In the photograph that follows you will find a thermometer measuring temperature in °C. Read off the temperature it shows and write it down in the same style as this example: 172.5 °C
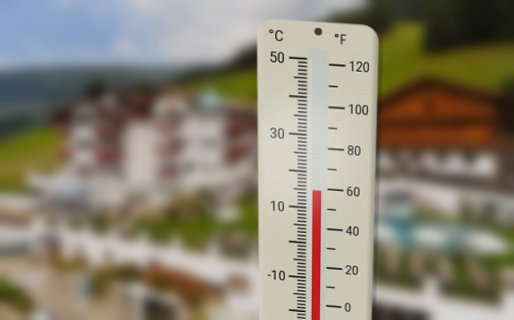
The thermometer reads 15 °C
